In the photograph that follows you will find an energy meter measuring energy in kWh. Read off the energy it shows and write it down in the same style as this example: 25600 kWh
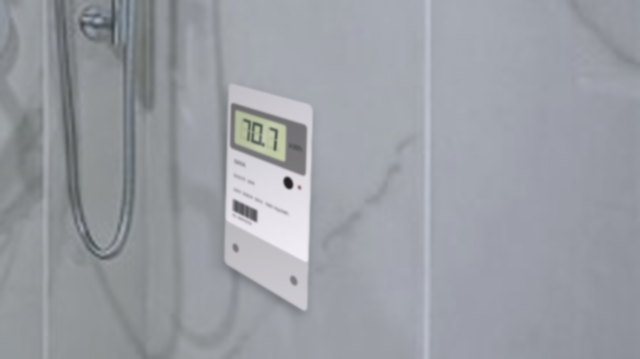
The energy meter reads 70.7 kWh
